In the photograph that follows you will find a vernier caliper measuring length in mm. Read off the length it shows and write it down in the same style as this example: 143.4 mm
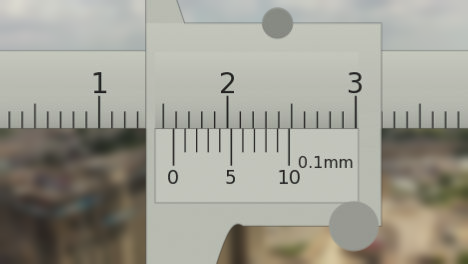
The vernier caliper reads 15.8 mm
